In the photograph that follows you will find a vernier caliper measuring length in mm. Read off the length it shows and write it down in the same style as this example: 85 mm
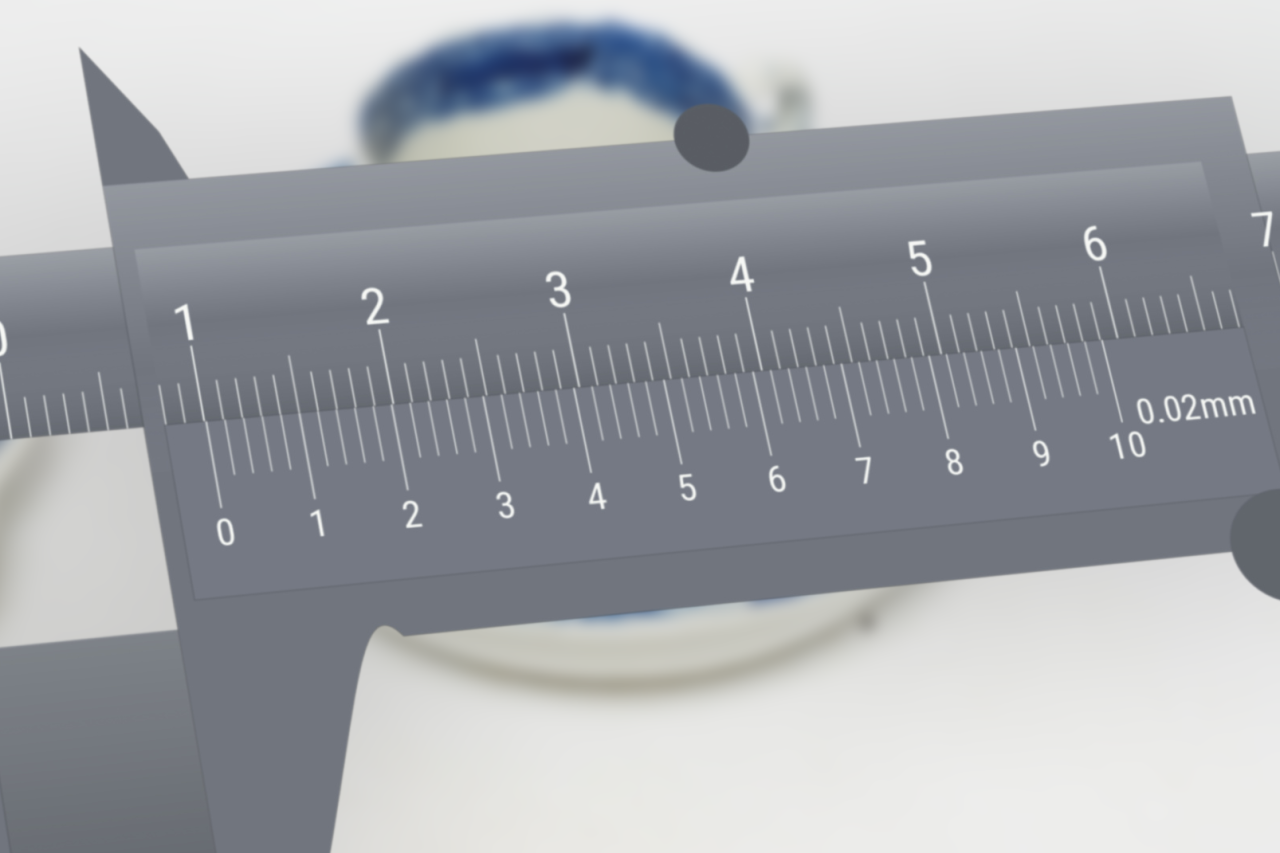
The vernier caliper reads 10.1 mm
